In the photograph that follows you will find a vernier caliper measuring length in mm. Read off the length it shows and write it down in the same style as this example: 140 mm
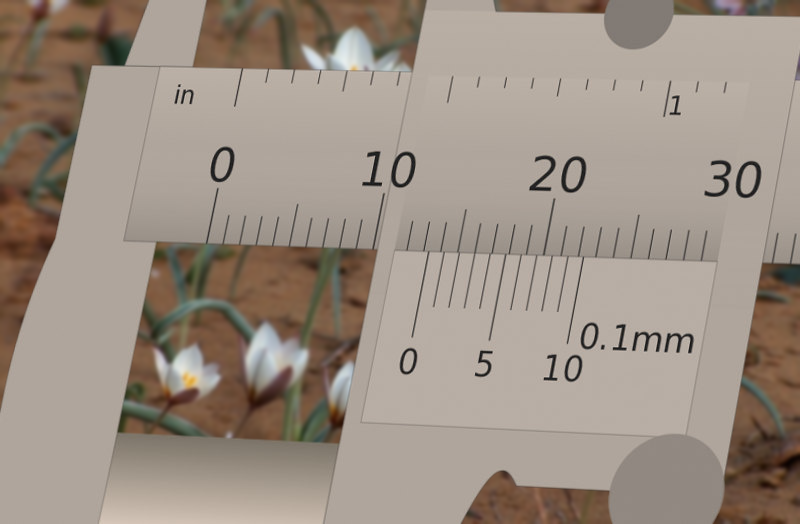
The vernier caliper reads 13.3 mm
